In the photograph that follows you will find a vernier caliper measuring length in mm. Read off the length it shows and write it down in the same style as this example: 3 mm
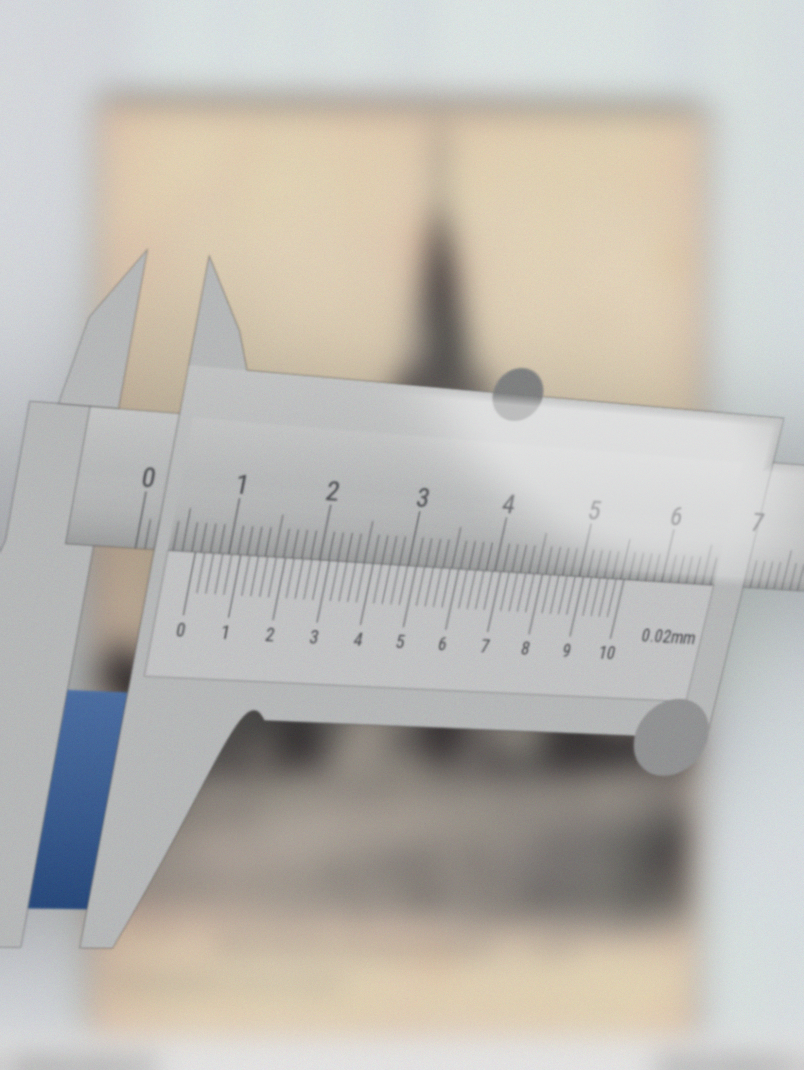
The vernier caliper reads 6.4 mm
